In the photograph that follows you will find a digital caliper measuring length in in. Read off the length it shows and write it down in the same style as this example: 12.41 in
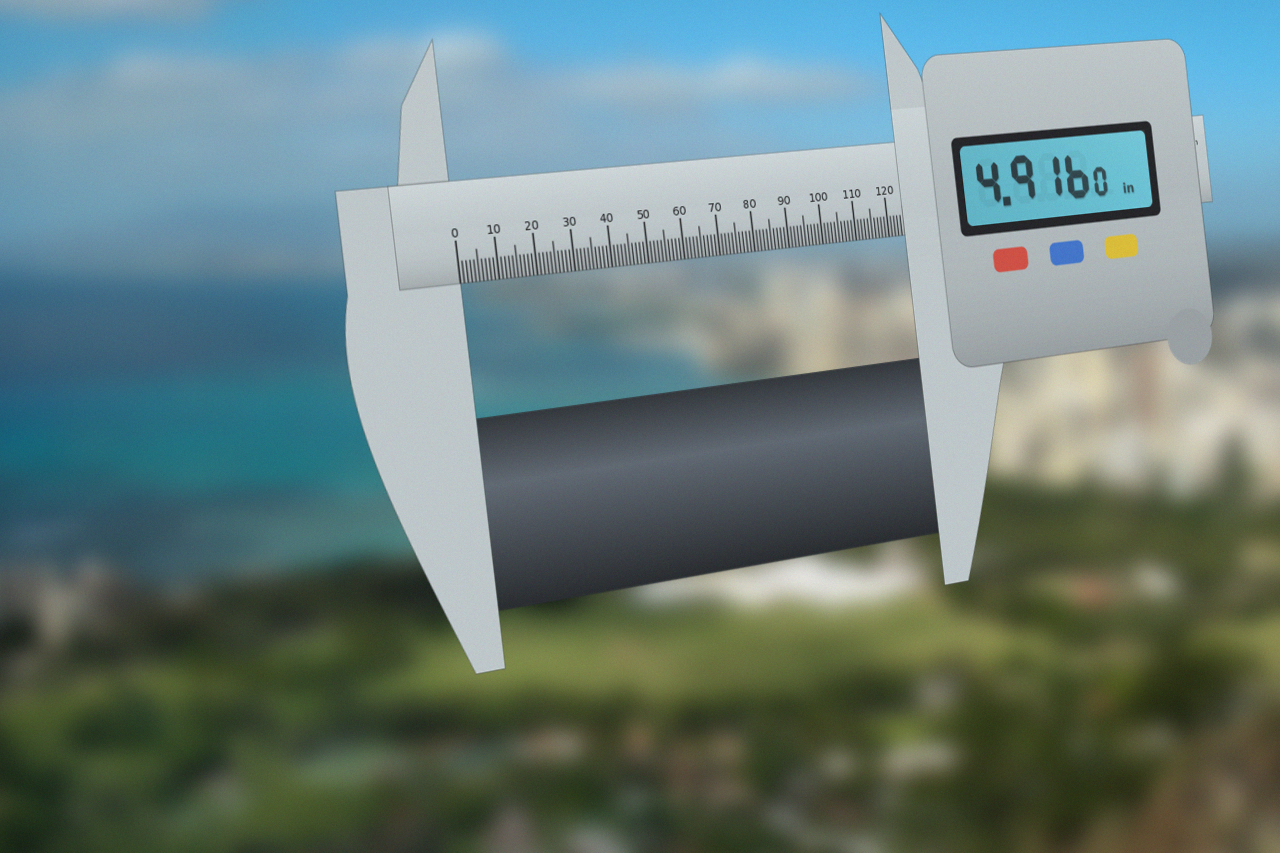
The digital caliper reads 4.9160 in
